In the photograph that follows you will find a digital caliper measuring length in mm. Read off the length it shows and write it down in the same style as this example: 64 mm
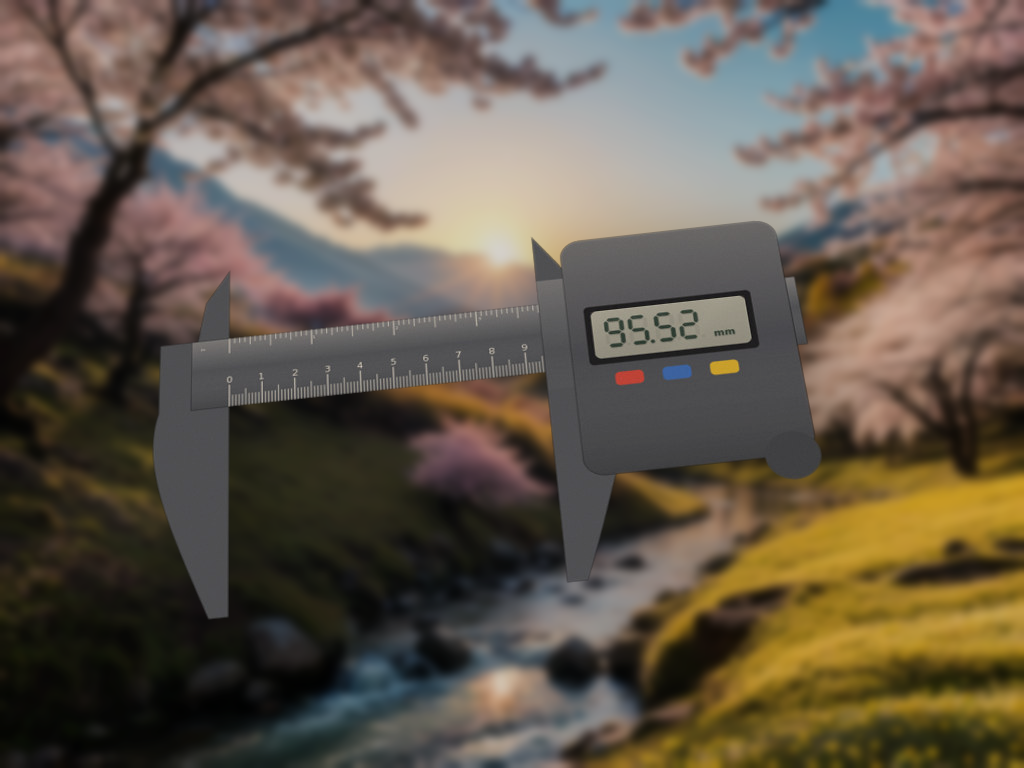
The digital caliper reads 95.52 mm
